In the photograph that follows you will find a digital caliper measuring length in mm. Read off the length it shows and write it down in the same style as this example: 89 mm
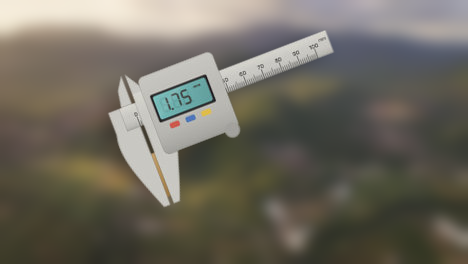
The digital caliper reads 1.75 mm
